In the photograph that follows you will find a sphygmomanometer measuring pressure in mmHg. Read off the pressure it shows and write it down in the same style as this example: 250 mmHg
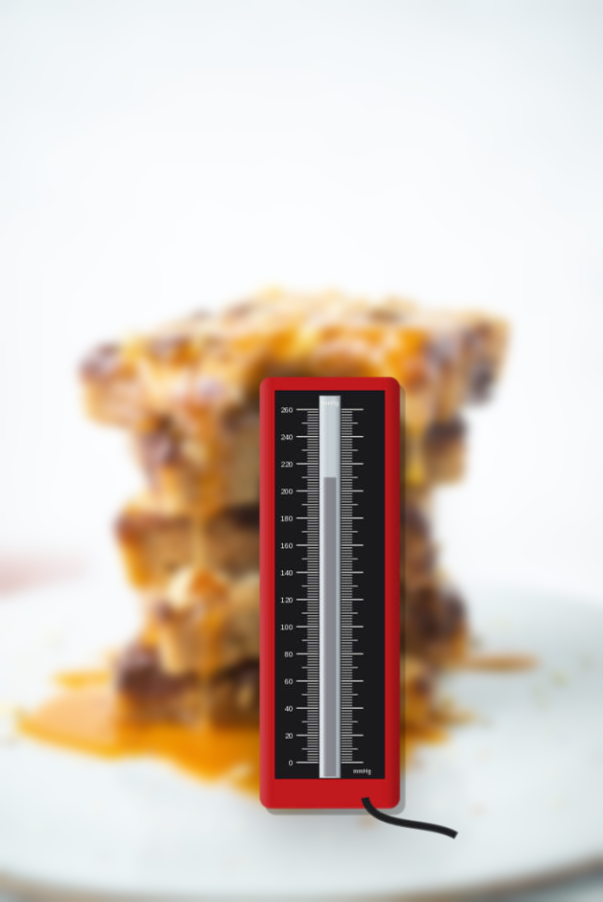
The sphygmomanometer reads 210 mmHg
